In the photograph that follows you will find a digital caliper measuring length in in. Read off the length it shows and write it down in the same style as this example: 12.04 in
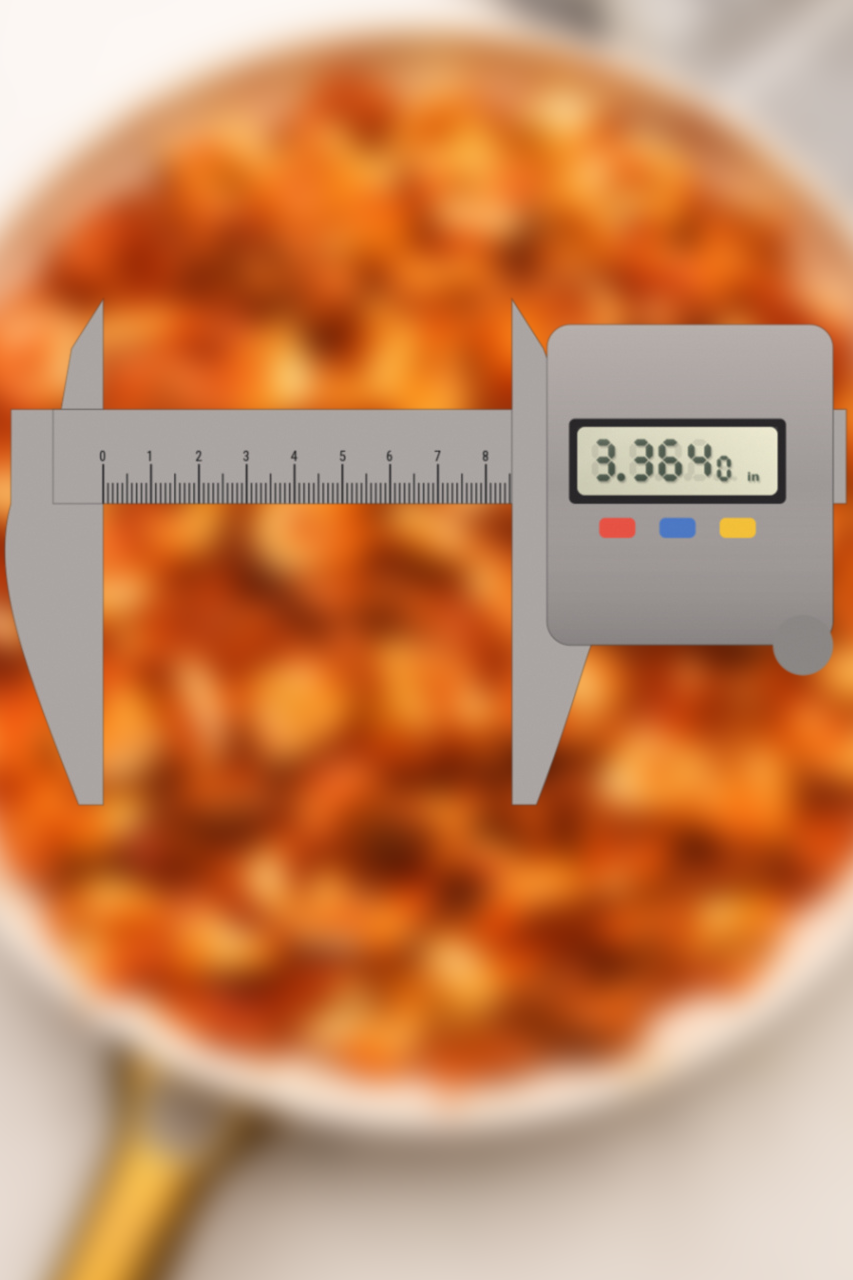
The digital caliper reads 3.3640 in
